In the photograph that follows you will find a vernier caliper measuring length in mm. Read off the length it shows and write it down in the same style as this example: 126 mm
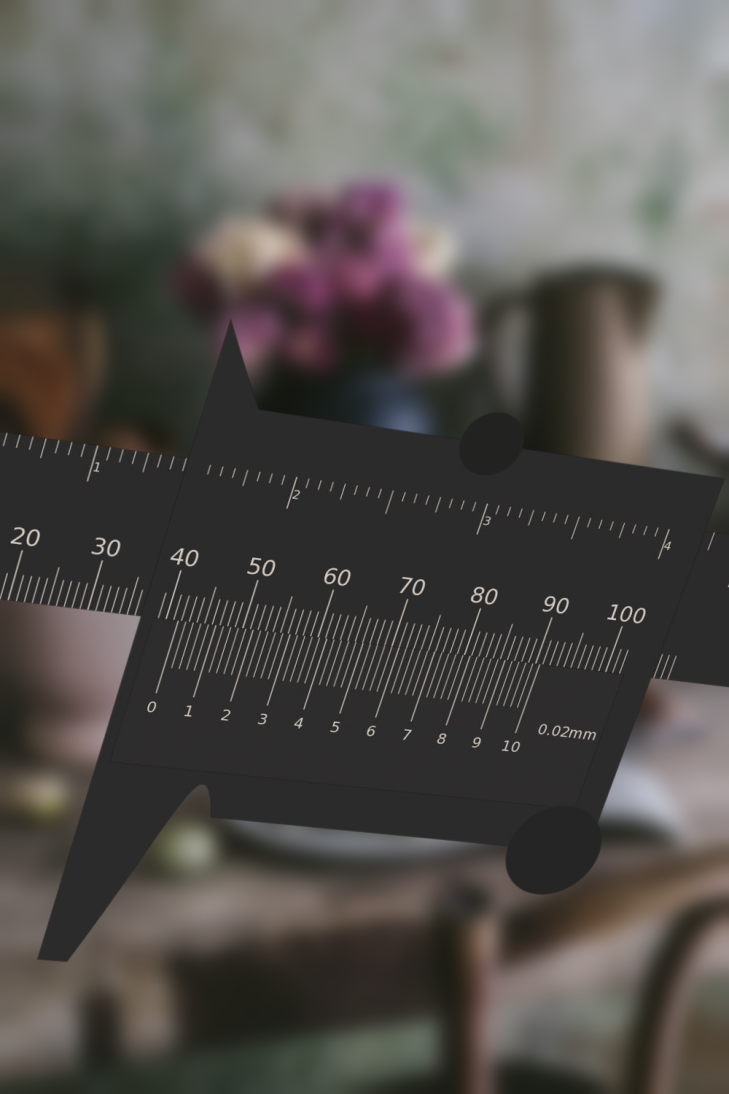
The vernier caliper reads 41.6 mm
